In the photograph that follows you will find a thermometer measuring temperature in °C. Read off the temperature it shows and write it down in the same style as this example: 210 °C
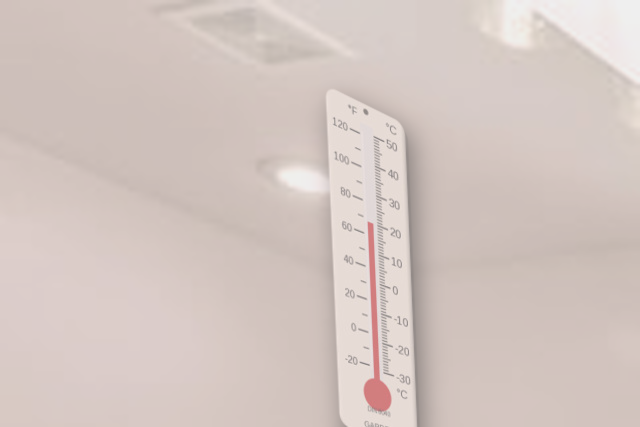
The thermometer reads 20 °C
